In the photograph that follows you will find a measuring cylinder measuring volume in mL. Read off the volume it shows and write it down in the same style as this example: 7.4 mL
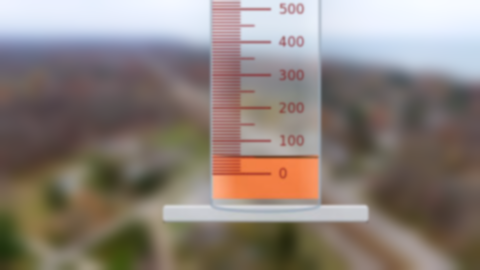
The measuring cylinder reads 50 mL
